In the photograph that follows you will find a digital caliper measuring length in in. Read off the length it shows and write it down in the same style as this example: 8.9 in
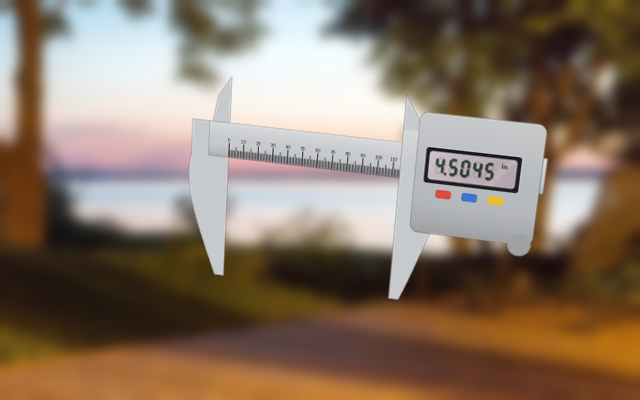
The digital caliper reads 4.5045 in
